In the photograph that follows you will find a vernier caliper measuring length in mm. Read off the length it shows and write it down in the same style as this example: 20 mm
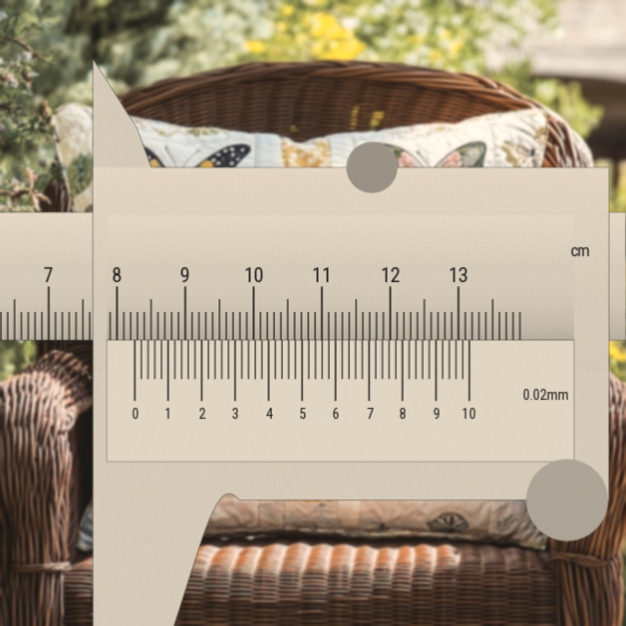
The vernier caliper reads 82.6 mm
